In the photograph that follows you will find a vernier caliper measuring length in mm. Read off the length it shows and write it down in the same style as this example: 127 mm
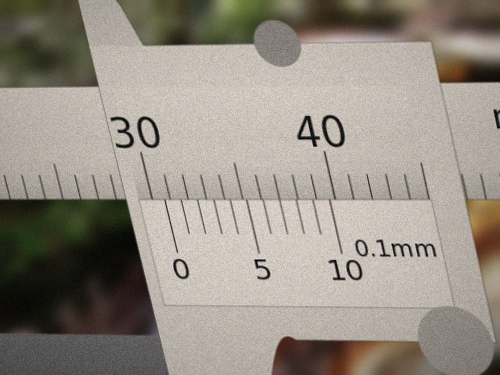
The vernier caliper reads 30.7 mm
